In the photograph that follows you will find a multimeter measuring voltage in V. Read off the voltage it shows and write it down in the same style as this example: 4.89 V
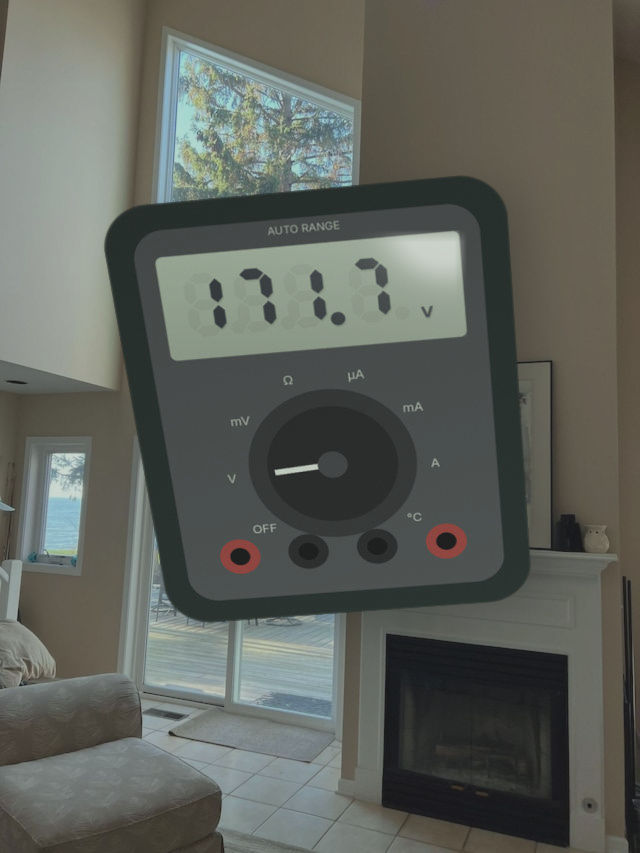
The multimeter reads 171.7 V
